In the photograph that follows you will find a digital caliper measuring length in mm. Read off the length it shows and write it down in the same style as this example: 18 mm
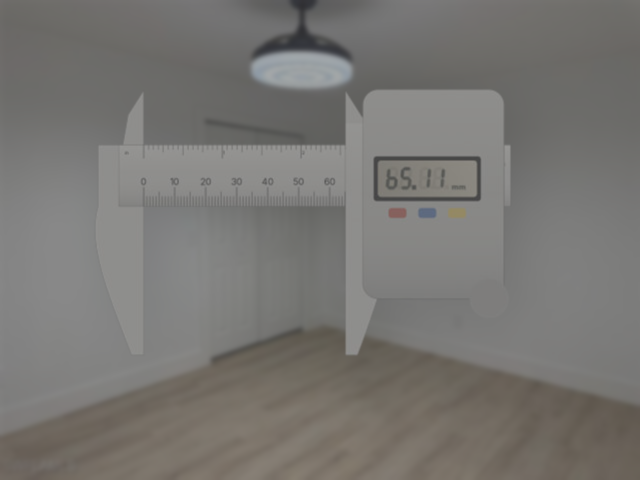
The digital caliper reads 65.11 mm
